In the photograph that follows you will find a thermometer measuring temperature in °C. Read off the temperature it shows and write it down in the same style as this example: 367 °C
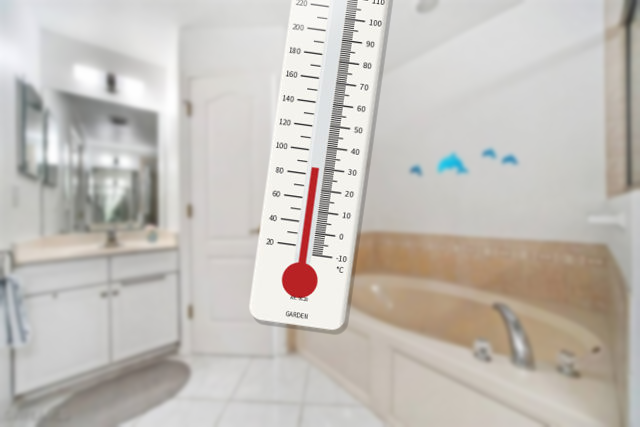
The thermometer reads 30 °C
